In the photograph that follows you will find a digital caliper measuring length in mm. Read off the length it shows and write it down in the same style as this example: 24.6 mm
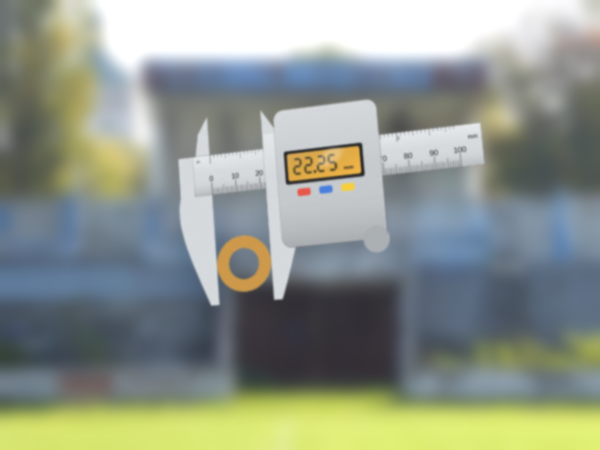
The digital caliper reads 22.25 mm
